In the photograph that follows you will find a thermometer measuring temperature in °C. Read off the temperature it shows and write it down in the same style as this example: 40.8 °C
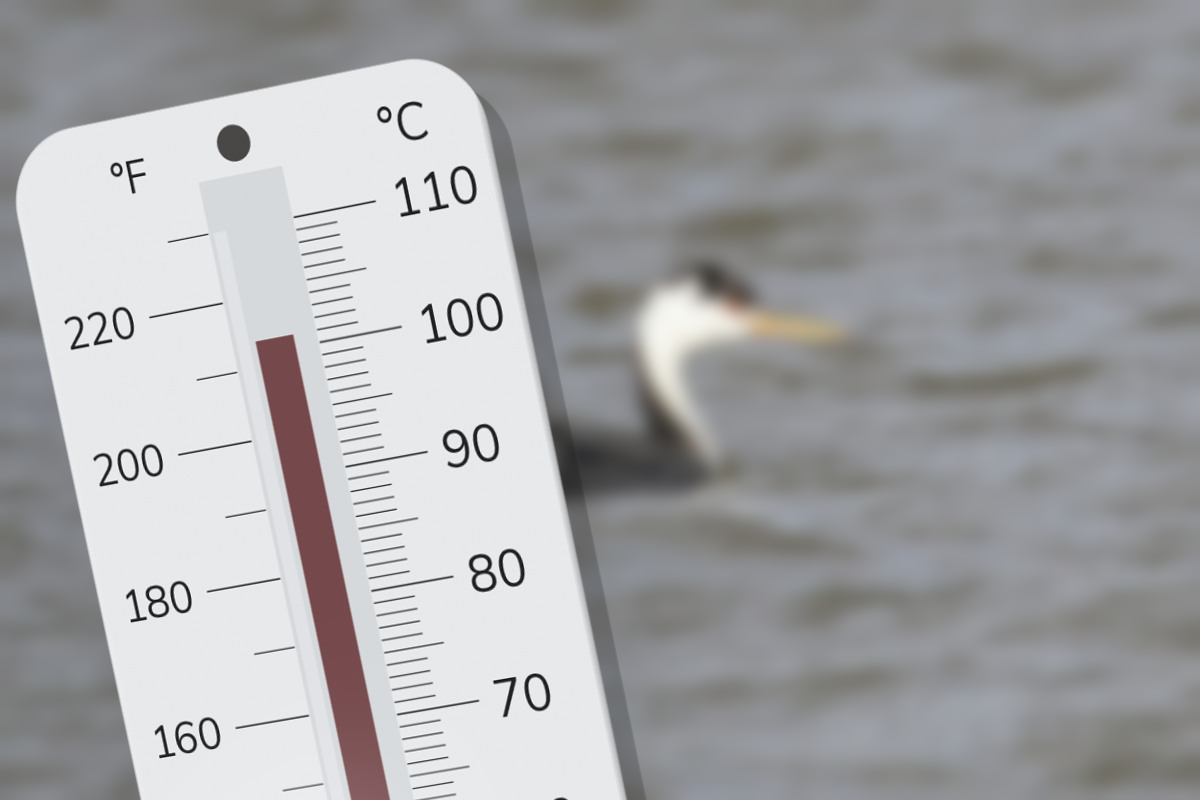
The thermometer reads 101 °C
